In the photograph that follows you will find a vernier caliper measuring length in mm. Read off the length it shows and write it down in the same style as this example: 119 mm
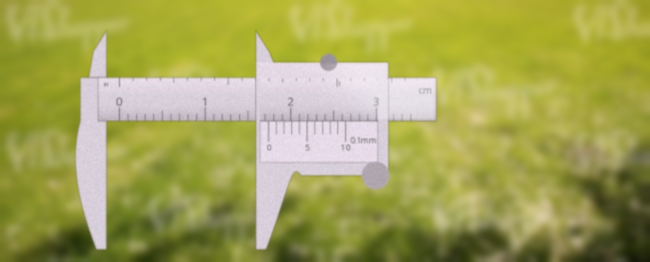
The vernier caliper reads 17.4 mm
